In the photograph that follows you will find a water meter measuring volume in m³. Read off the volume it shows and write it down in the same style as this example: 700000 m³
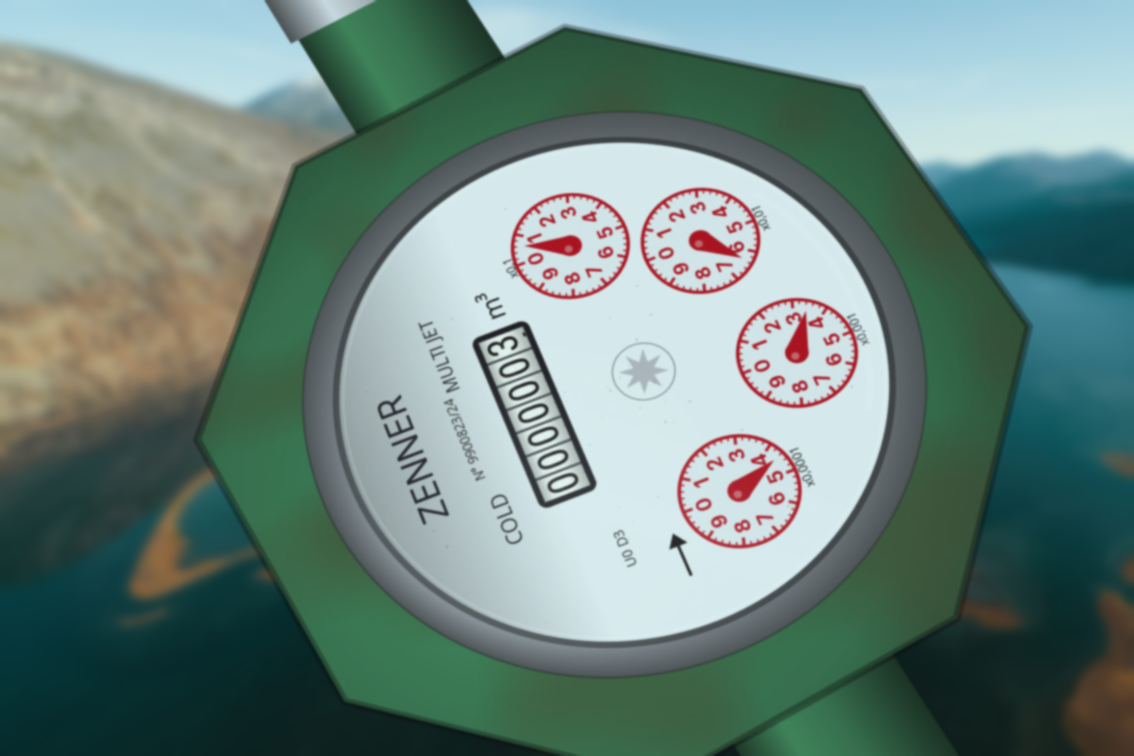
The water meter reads 3.0634 m³
